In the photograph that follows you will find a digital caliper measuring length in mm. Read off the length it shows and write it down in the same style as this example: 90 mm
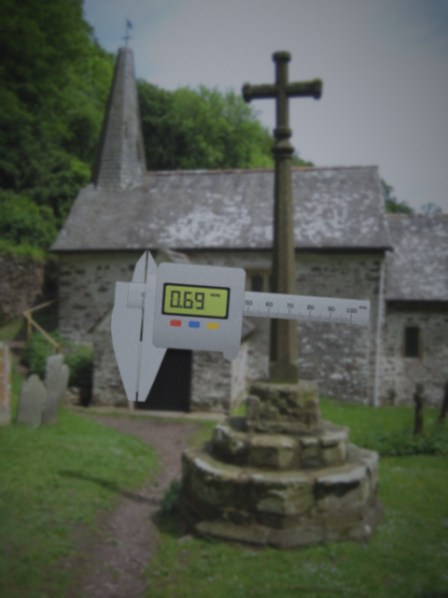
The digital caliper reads 0.69 mm
